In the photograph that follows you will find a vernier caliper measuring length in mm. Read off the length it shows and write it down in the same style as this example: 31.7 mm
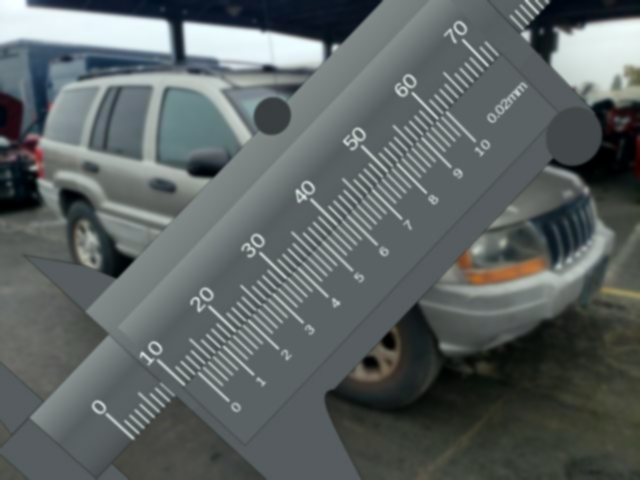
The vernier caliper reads 12.5 mm
